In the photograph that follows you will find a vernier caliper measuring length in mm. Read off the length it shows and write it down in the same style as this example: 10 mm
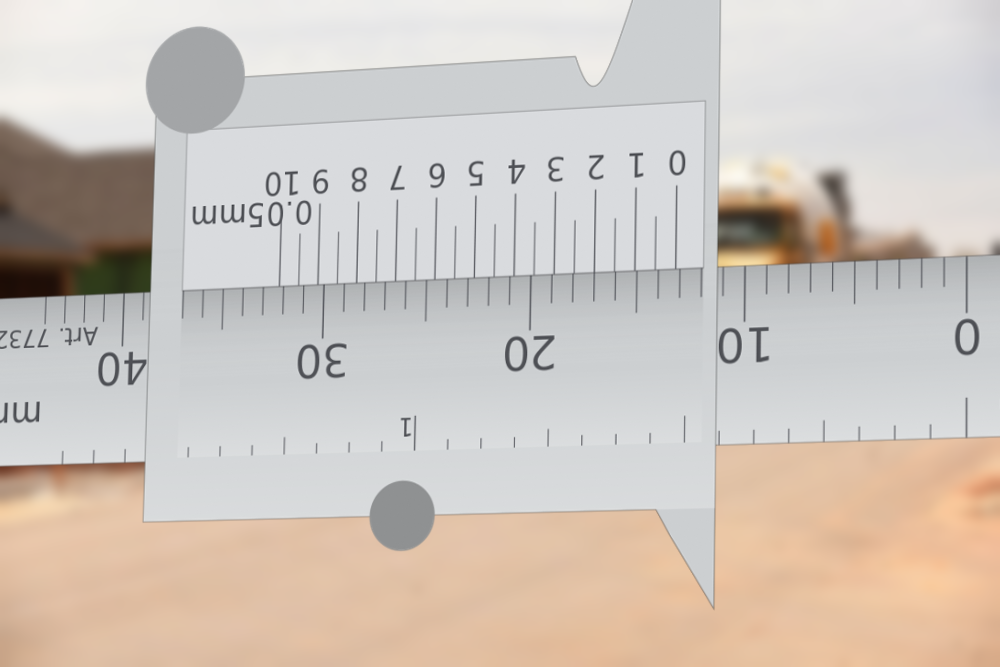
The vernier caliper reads 13.2 mm
